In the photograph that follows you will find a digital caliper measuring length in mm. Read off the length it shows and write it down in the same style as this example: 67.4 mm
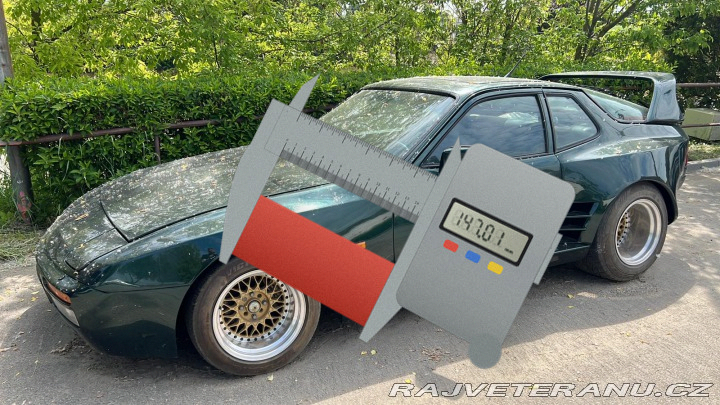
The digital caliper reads 147.01 mm
